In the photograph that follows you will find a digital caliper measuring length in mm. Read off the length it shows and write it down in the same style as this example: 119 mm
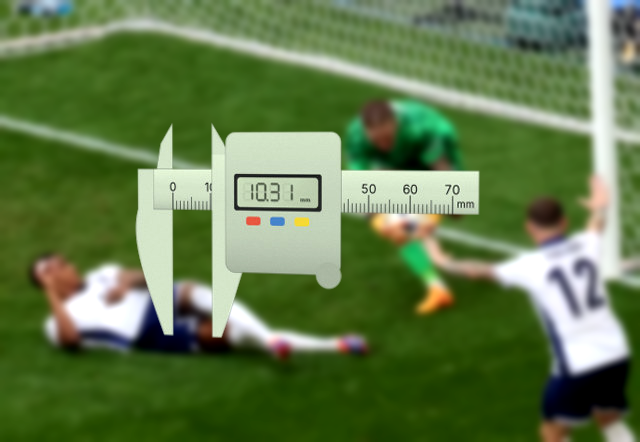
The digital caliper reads 10.31 mm
